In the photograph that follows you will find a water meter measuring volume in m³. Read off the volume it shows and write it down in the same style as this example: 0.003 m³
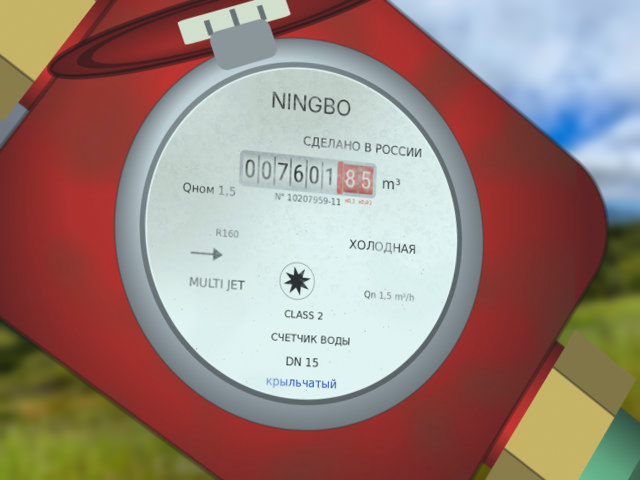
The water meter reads 7601.85 m³
